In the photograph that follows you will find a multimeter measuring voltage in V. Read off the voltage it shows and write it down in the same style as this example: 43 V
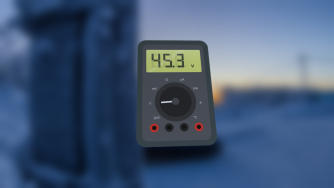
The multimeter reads 45.3 V
